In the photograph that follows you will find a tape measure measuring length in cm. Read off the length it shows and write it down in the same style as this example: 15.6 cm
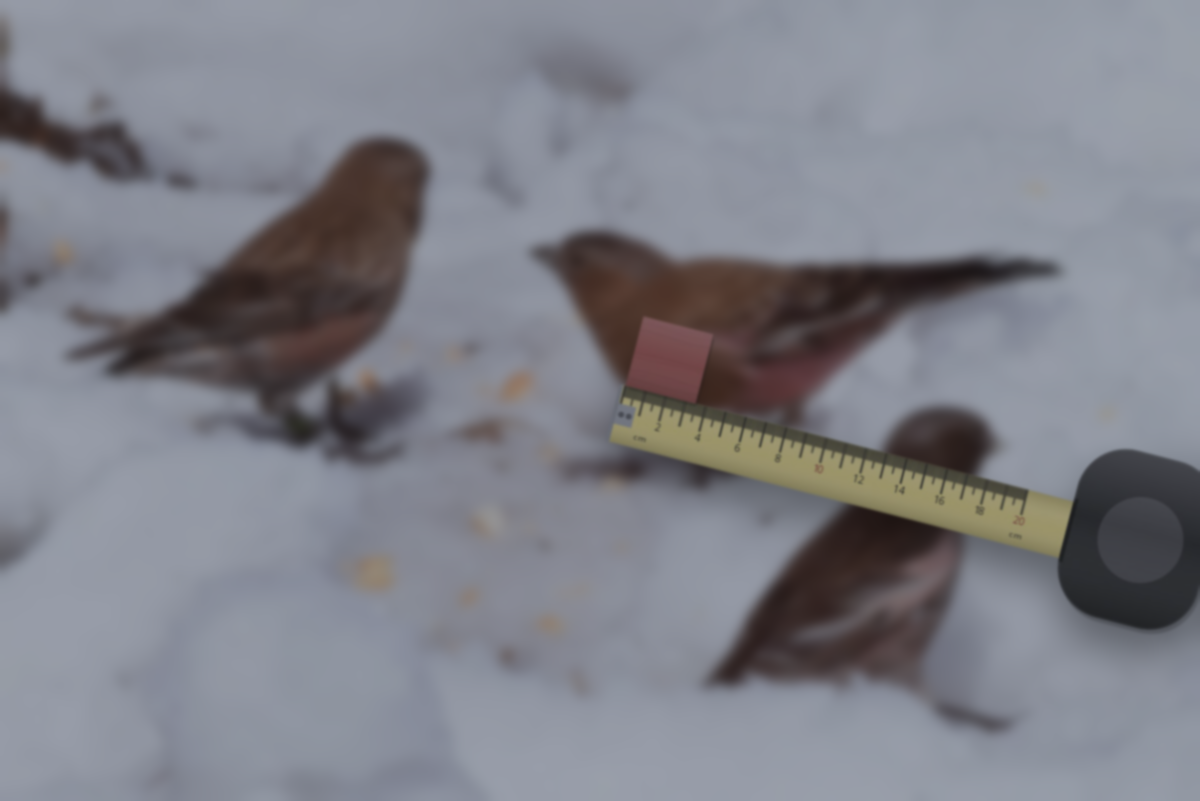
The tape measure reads 3.5 cm
